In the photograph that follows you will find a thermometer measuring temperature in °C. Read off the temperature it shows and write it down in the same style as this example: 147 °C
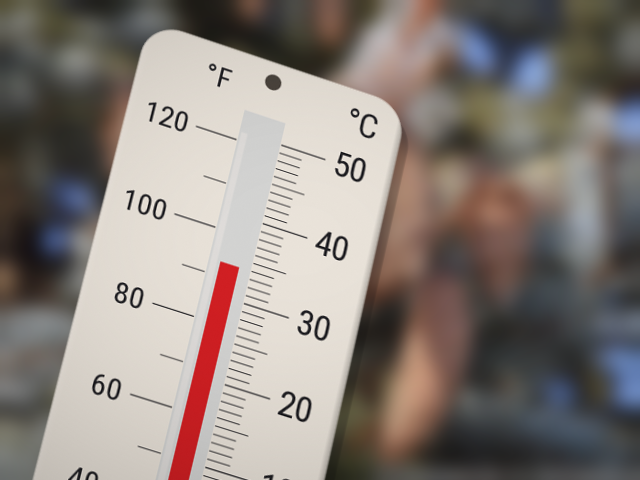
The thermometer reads 34 °C
